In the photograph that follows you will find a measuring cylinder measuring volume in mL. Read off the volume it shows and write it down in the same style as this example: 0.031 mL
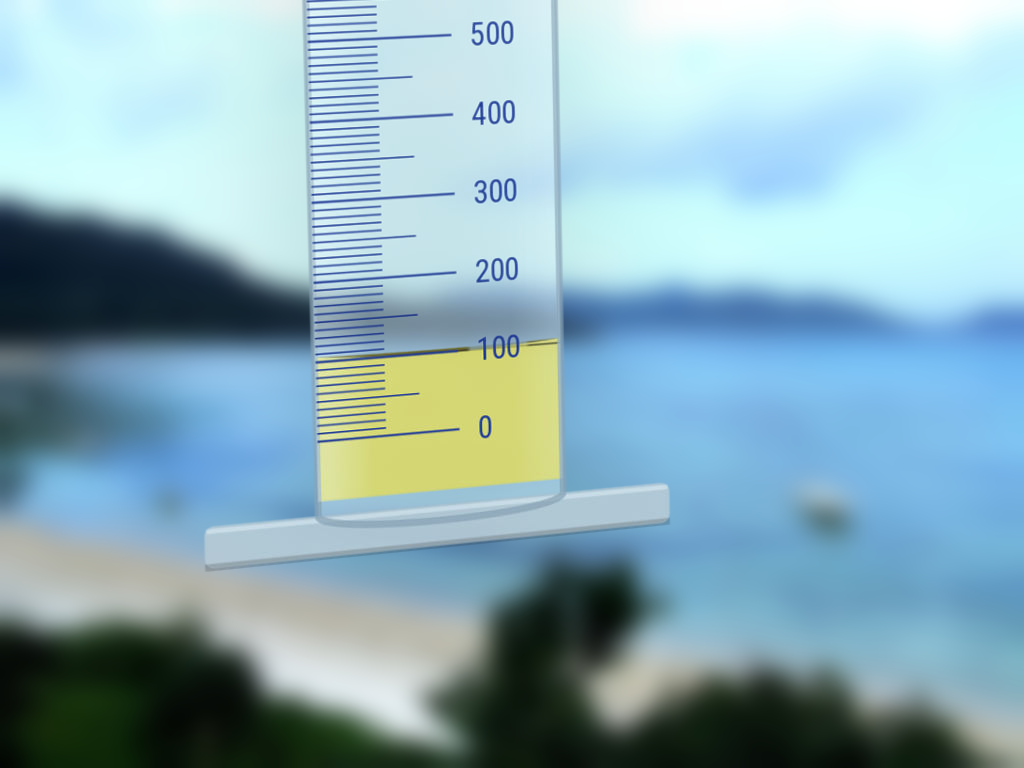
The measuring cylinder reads 100 mL
